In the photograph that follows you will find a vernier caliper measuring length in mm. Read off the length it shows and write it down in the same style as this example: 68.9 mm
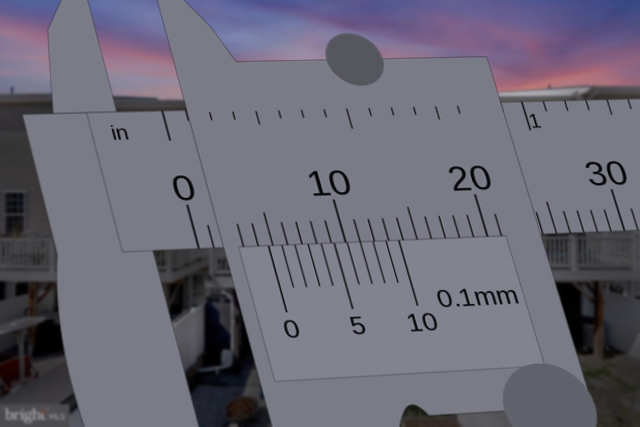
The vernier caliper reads 4.7 mm
